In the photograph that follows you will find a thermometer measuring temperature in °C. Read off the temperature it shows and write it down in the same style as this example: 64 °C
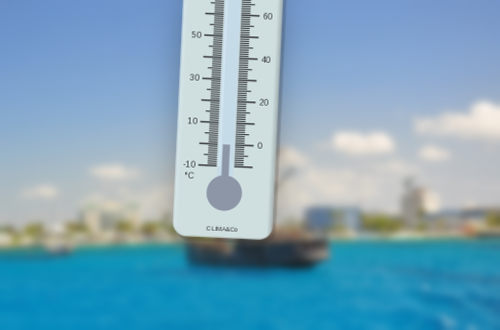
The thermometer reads 0 °C
